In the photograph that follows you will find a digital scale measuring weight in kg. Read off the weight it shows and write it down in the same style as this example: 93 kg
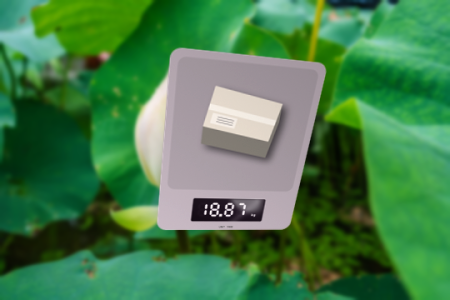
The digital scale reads 18.87 kg
